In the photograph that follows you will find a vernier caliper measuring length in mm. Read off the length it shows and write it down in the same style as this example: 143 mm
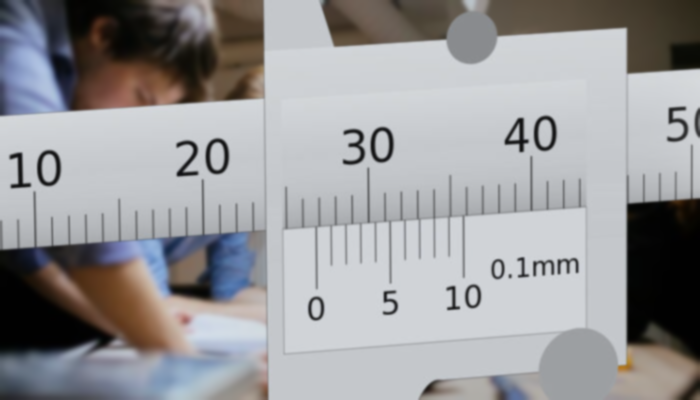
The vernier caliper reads 26.8 mm
